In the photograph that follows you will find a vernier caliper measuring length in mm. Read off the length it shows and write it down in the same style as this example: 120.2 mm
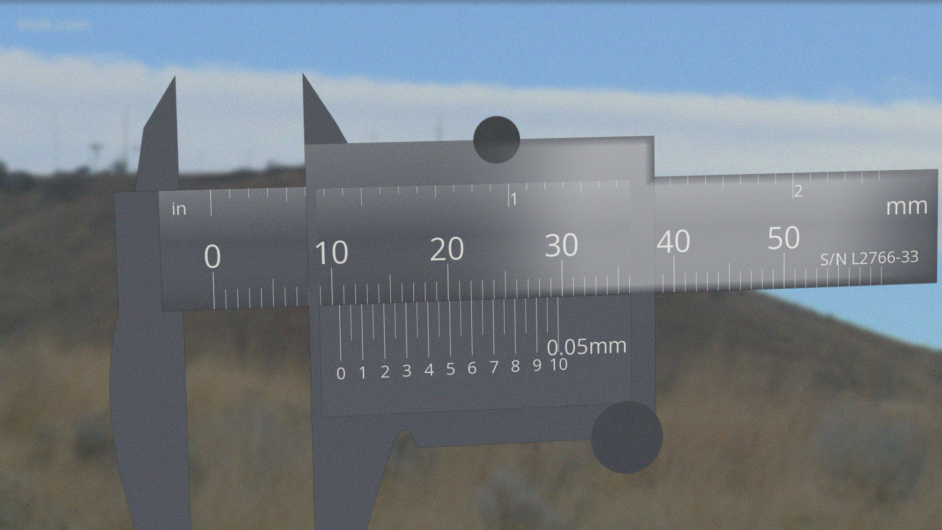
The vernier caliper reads 10.6 mm
